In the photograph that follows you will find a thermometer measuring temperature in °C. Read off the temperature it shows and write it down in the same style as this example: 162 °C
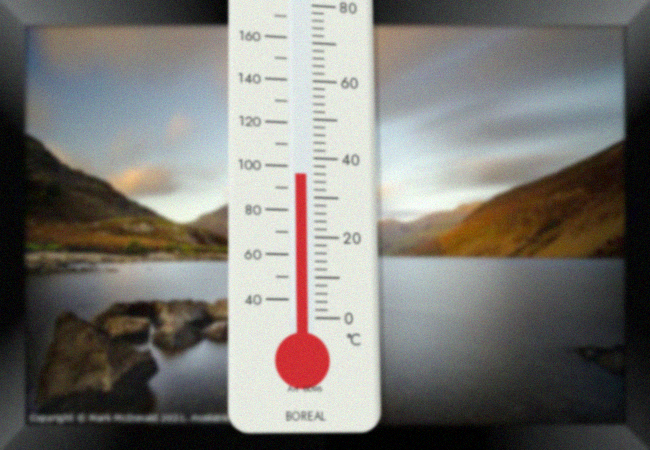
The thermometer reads 36 °C
